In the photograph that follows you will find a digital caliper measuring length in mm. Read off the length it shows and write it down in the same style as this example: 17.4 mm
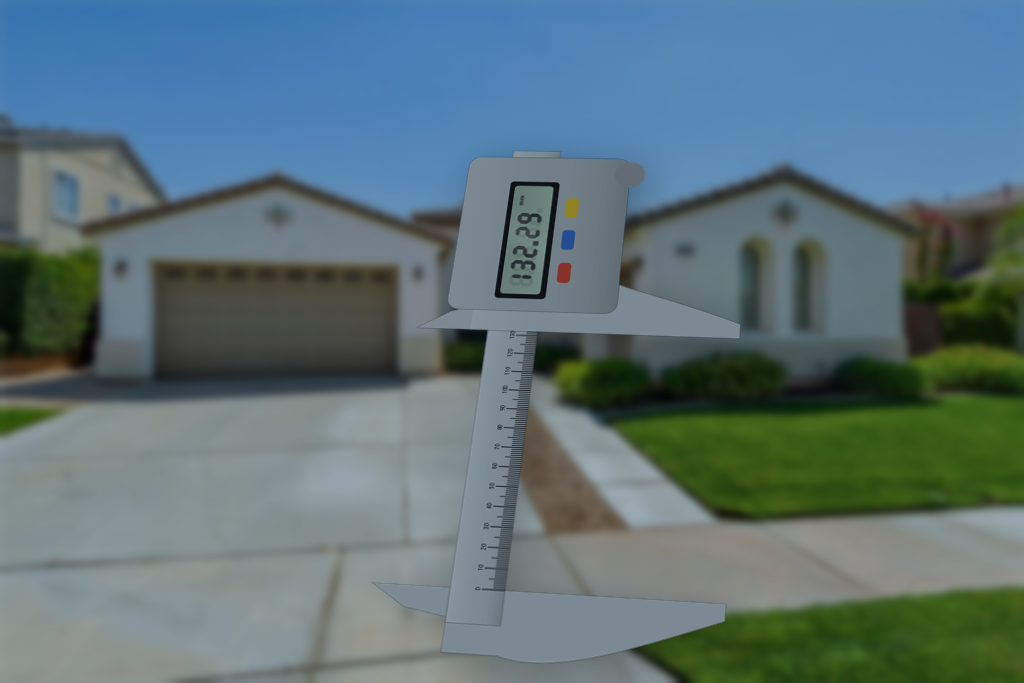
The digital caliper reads 132.29 mm
